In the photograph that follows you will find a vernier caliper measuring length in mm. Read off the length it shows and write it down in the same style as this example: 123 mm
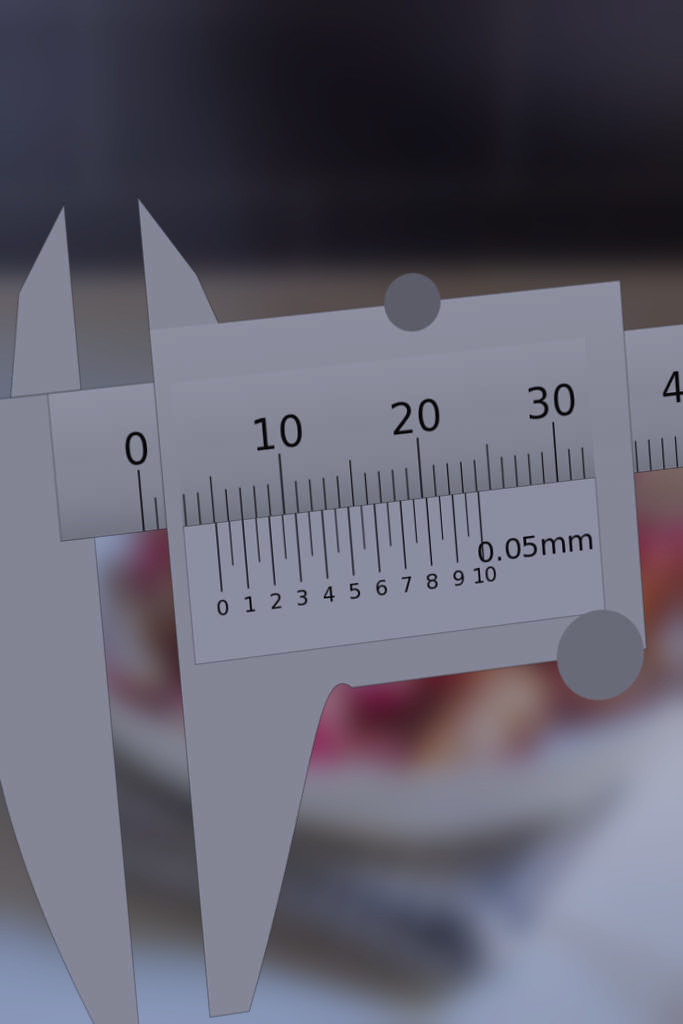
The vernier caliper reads 5.1 mm
